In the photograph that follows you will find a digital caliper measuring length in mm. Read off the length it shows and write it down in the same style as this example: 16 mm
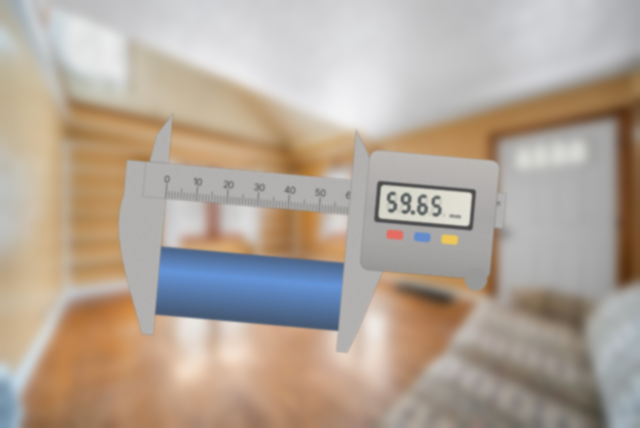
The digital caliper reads 59.65 mm
